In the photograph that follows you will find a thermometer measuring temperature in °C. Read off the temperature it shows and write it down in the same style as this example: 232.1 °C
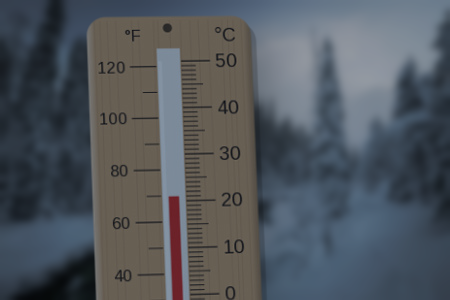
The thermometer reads 21 °C
